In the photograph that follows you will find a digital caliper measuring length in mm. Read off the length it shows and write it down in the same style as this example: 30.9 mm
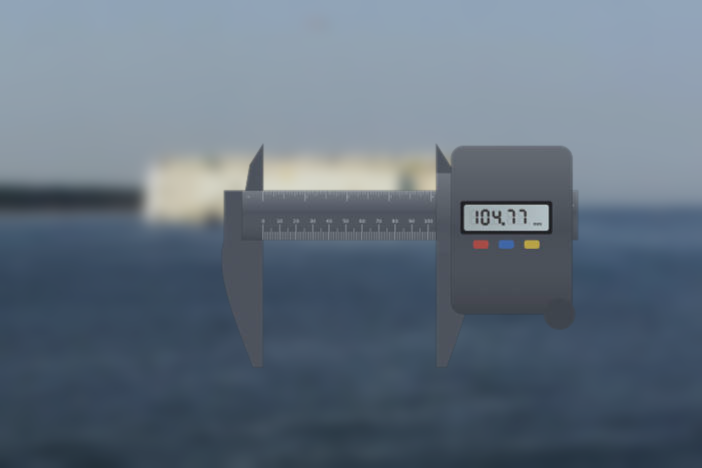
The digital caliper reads 104.77 mm
